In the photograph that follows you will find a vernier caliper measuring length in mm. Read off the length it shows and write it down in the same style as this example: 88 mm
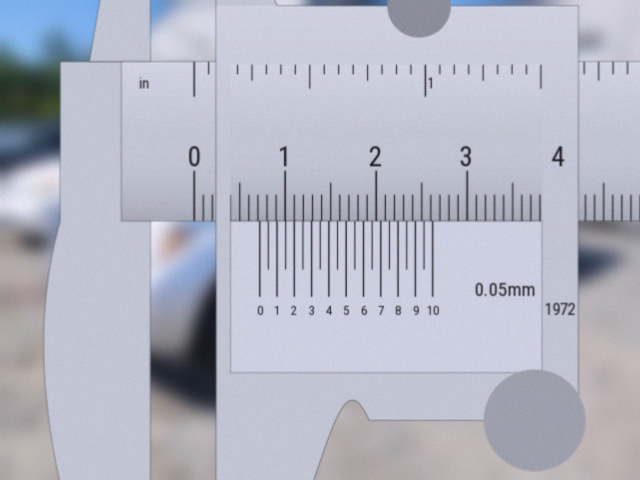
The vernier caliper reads 7.2 mm
